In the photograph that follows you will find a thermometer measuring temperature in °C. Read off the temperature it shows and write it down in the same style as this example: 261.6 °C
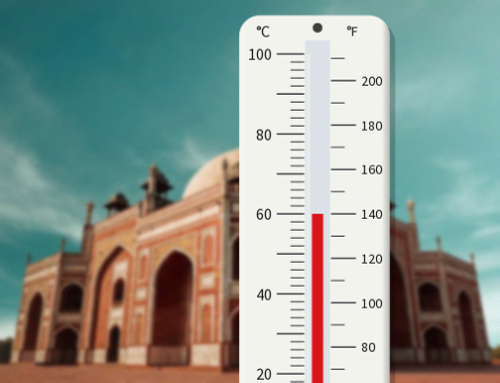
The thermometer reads 60 °C
